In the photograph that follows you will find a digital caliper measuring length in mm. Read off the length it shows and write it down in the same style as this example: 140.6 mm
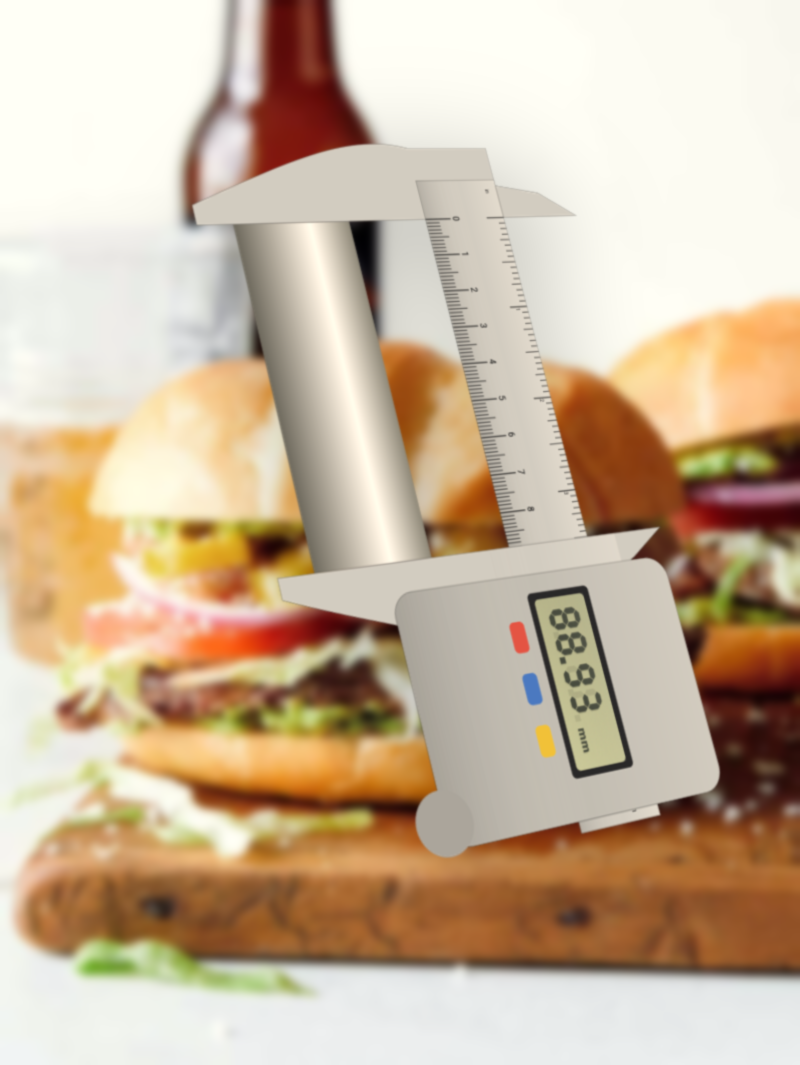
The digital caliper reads 88.93 mm
